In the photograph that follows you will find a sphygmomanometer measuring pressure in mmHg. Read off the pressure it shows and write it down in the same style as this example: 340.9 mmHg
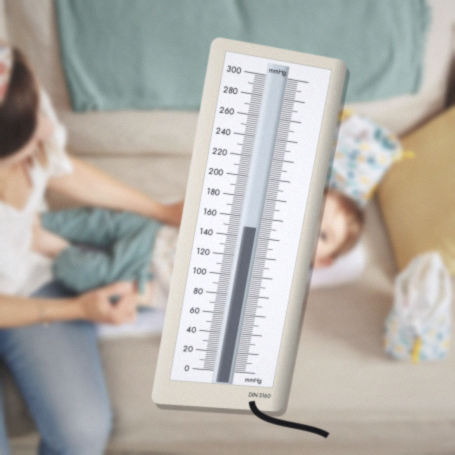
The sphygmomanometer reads 150 mmHg
